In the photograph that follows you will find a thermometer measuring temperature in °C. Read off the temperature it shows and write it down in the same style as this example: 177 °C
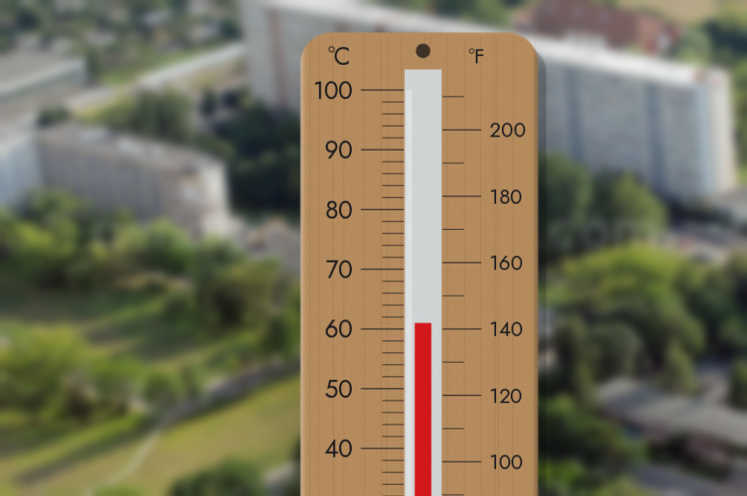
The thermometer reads 61 °C
